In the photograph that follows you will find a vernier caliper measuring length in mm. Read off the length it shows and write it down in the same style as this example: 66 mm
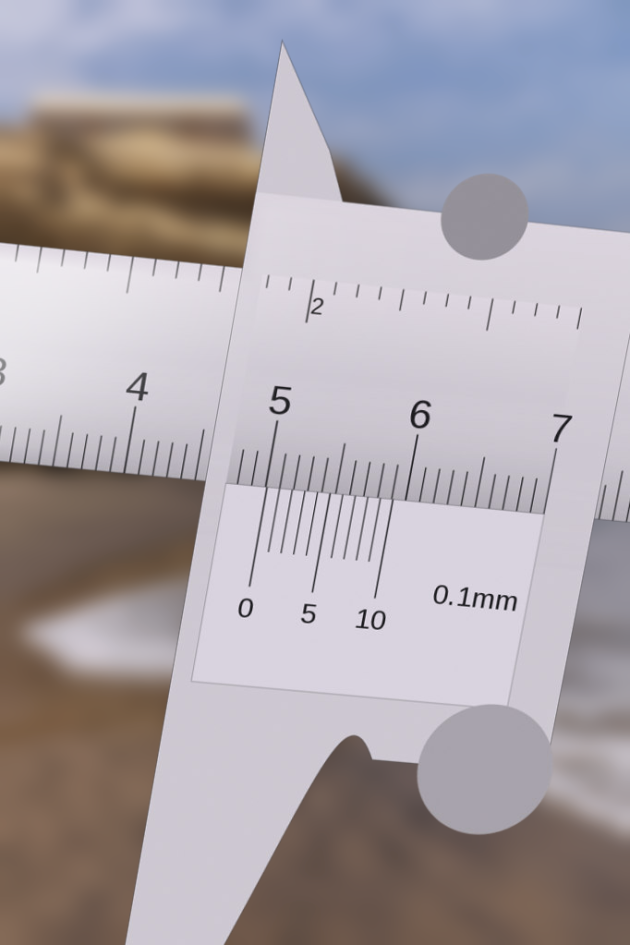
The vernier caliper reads 50.1 mm
